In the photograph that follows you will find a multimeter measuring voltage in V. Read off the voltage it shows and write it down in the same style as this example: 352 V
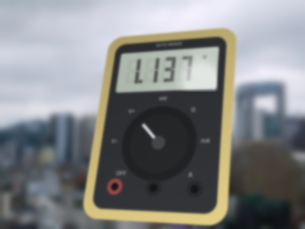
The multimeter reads 1.137 V
